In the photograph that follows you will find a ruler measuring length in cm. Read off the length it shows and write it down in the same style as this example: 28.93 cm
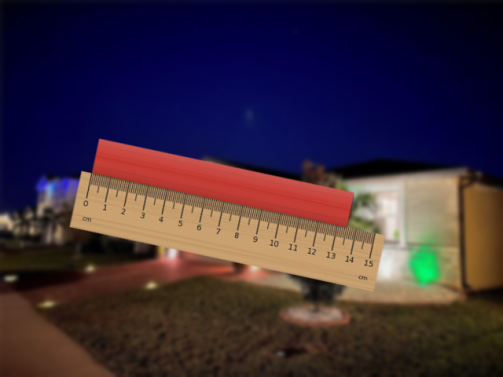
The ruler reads 13.5 cm
